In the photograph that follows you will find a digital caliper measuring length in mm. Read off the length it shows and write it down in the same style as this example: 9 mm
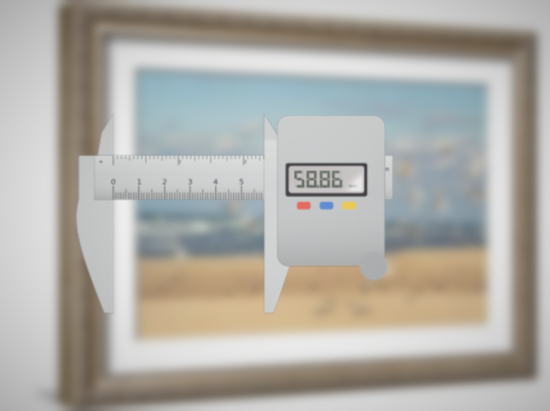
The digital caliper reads 58.86 mm
